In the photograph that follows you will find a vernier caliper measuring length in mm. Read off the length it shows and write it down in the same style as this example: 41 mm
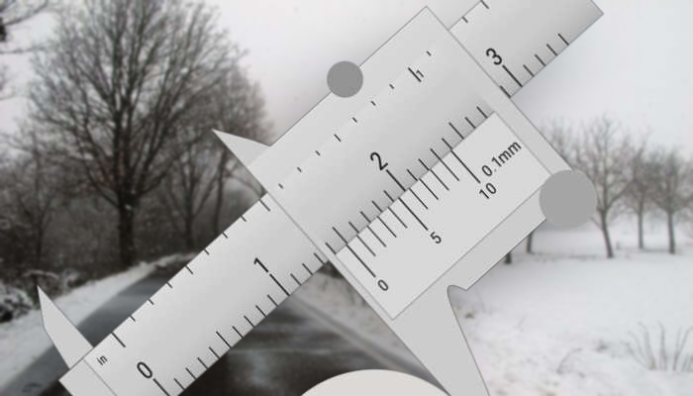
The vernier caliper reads 14.9 mm
